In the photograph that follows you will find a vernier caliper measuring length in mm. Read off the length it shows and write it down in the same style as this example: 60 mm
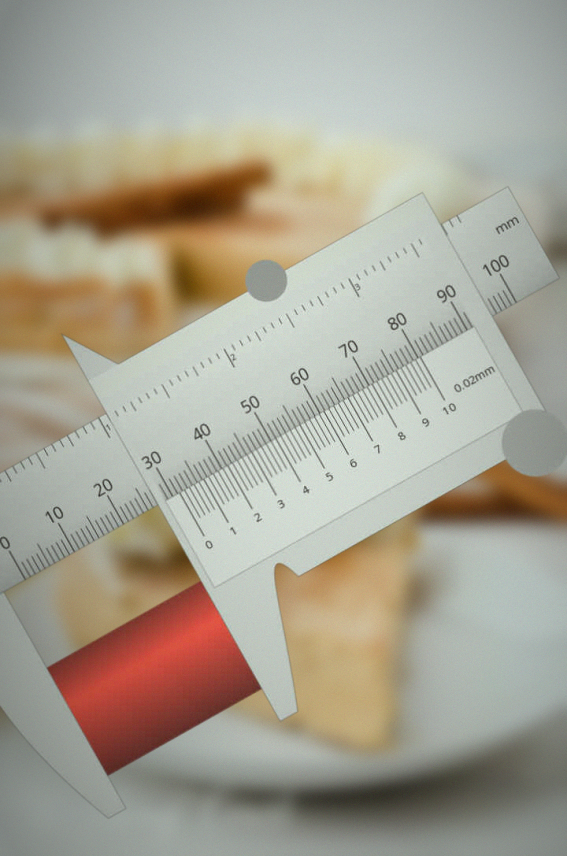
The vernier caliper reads 31.4 mm
